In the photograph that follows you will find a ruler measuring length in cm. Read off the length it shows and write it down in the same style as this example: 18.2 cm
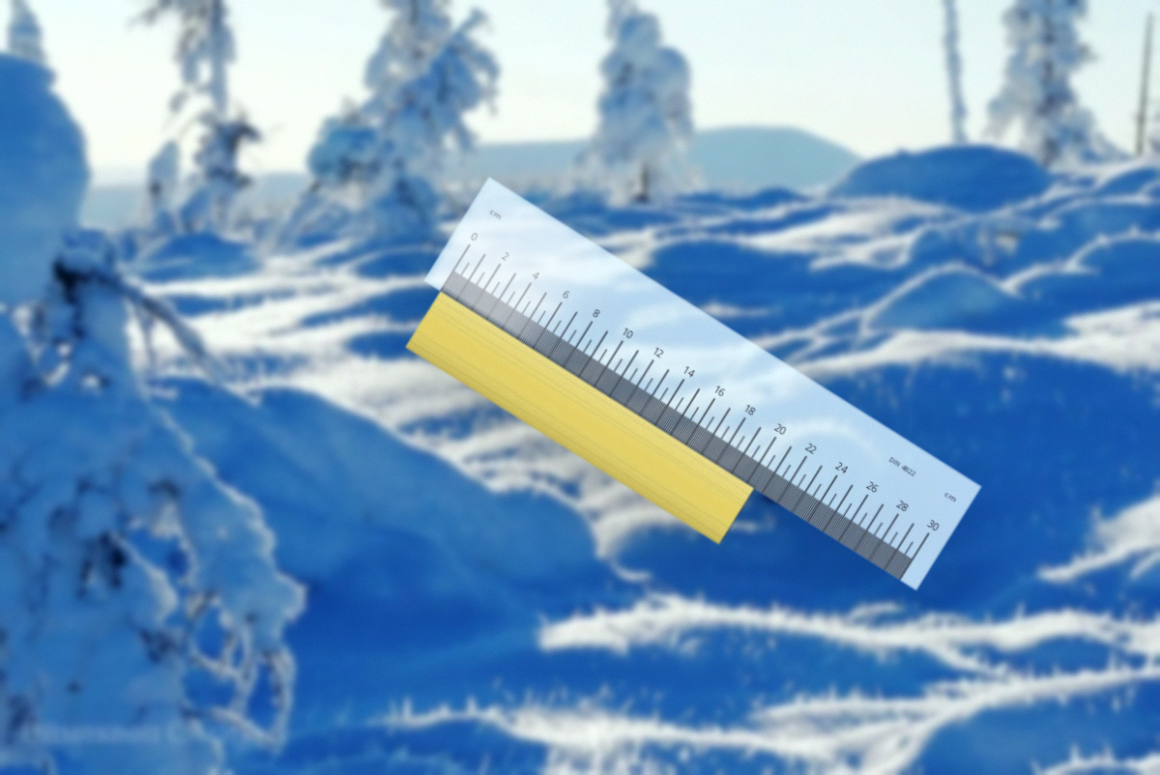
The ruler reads 20.5 cm
